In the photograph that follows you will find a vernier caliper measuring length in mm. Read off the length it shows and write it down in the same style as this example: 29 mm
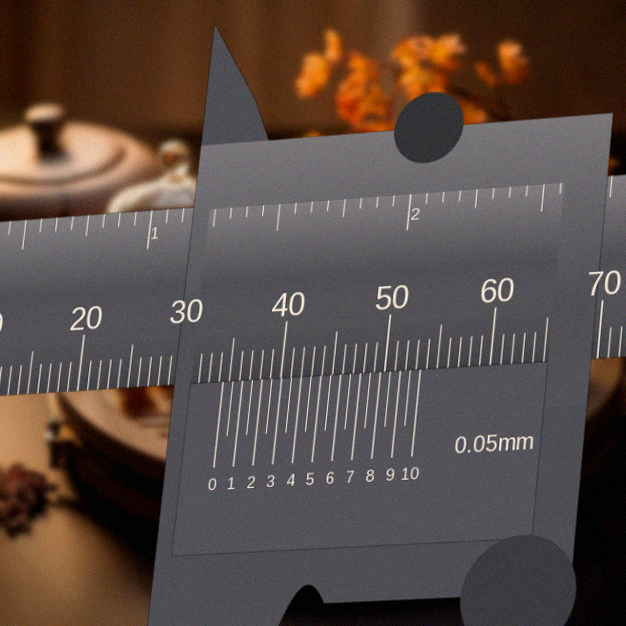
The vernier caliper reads 34.4 mm
